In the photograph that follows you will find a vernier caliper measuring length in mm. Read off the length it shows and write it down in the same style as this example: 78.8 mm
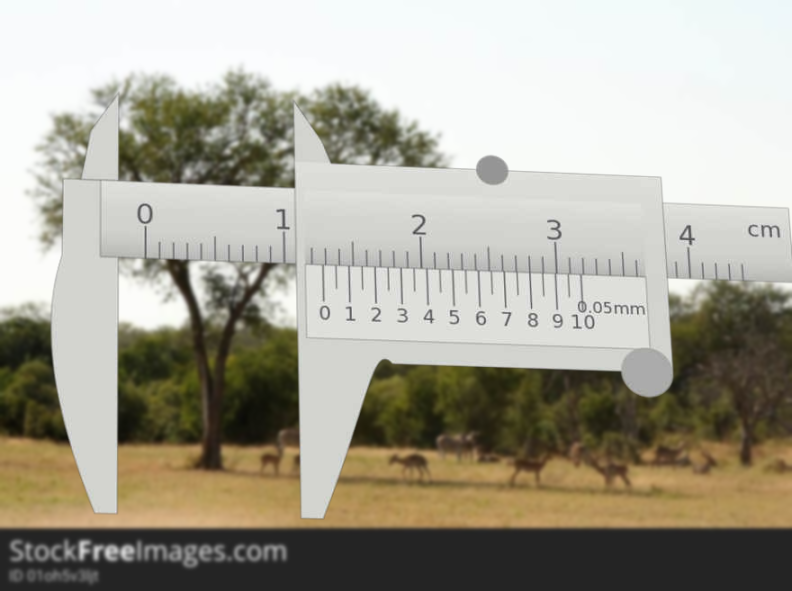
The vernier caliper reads 12.8 mm
